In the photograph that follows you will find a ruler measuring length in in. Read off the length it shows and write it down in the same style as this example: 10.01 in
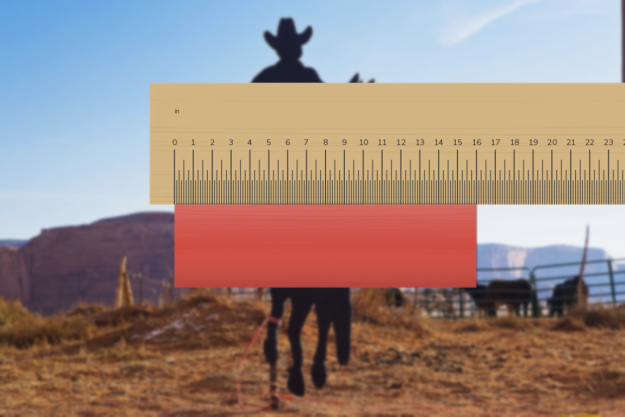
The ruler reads 16 in
